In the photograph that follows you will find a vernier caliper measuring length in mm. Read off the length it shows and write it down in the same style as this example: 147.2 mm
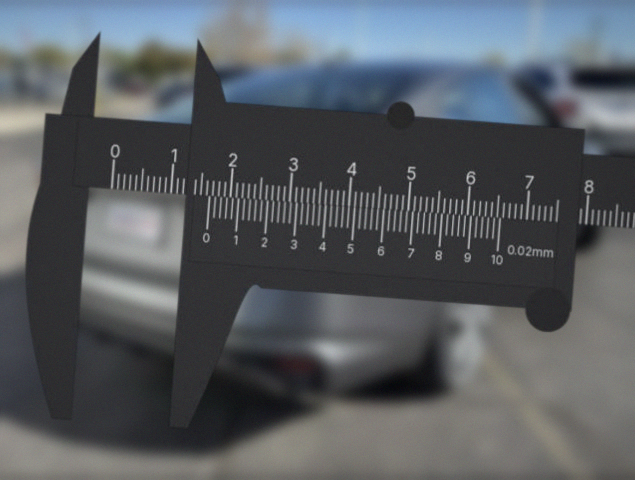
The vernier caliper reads 16.5 mm
